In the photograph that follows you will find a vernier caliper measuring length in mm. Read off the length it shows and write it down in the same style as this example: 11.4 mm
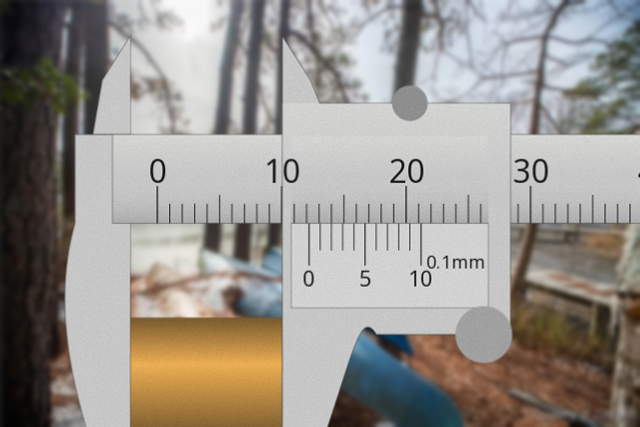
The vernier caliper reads 12.2 mm
